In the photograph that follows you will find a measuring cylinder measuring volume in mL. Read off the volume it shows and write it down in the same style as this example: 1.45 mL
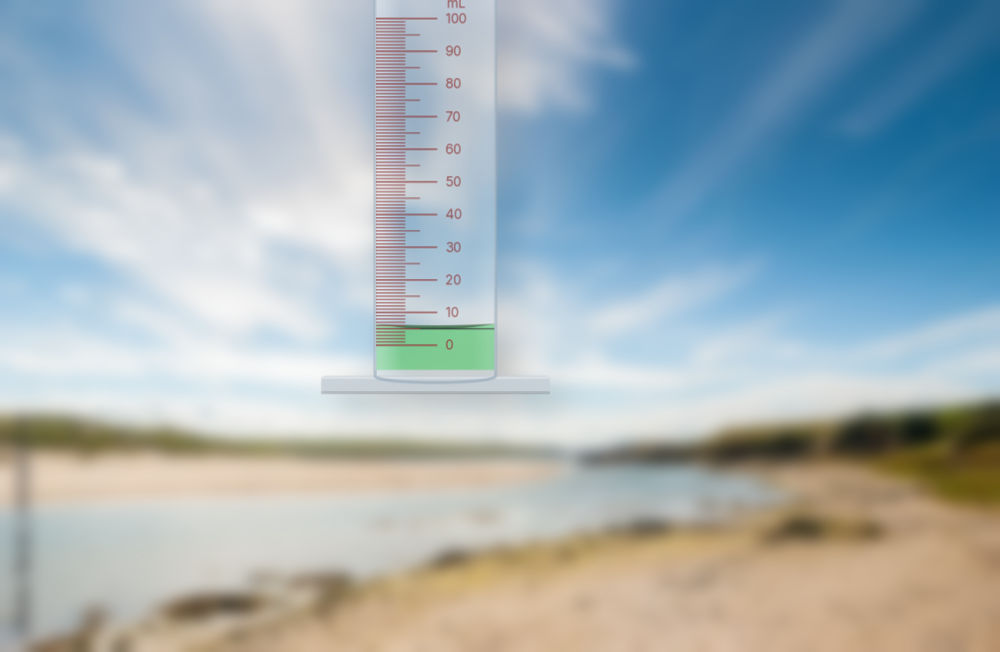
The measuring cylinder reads 5 mL
